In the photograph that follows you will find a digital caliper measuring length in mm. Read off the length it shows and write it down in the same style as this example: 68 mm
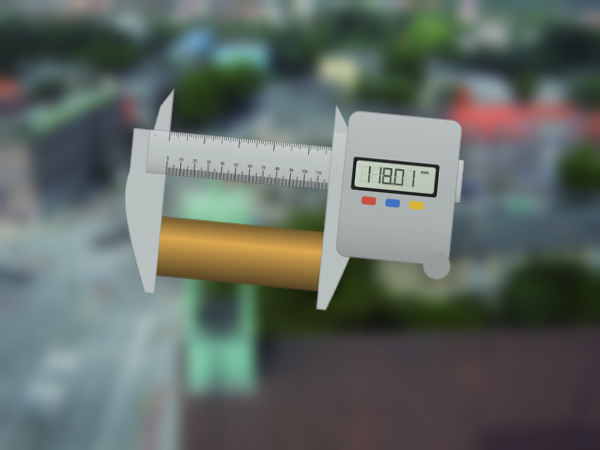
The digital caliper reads 118.01 mm
